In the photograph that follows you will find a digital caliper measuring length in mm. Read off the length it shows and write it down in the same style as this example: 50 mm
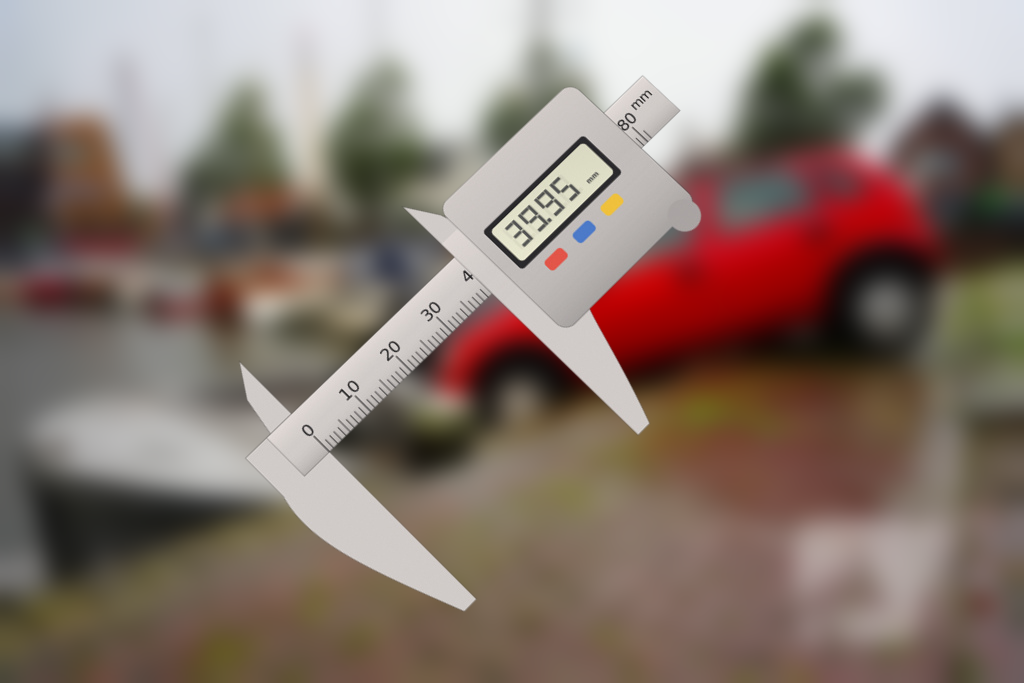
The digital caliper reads 39.95 mm
